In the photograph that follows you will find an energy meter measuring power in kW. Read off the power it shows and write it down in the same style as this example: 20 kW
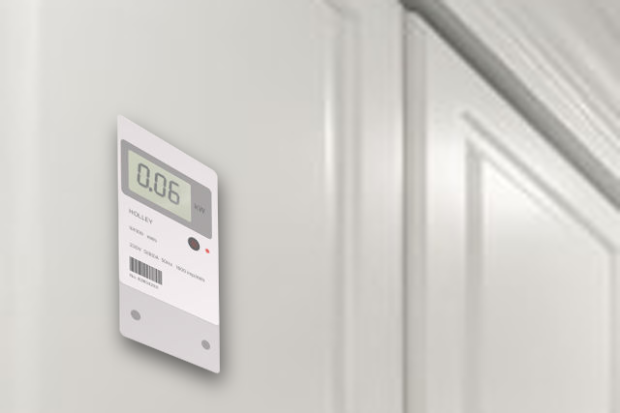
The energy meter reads 0.06 kW
